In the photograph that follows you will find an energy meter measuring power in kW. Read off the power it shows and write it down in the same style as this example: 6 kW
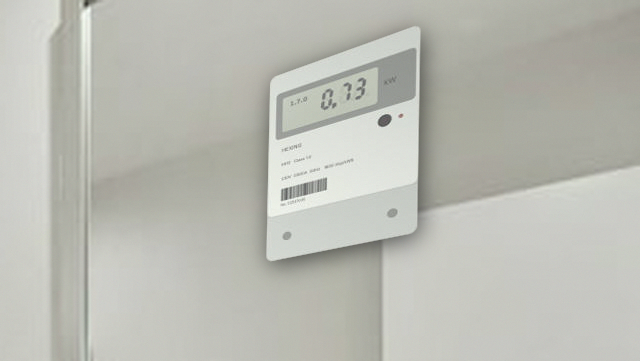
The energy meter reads 0.73 kW
